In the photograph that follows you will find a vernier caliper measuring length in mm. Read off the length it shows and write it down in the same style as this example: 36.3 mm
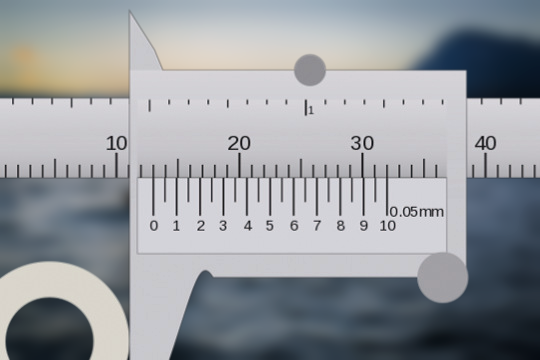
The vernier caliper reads 13.0 mm
